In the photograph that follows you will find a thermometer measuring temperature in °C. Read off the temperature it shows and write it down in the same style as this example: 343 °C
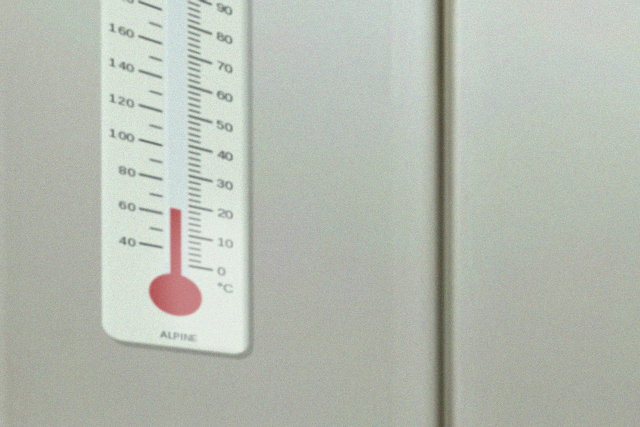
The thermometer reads 18 °C
